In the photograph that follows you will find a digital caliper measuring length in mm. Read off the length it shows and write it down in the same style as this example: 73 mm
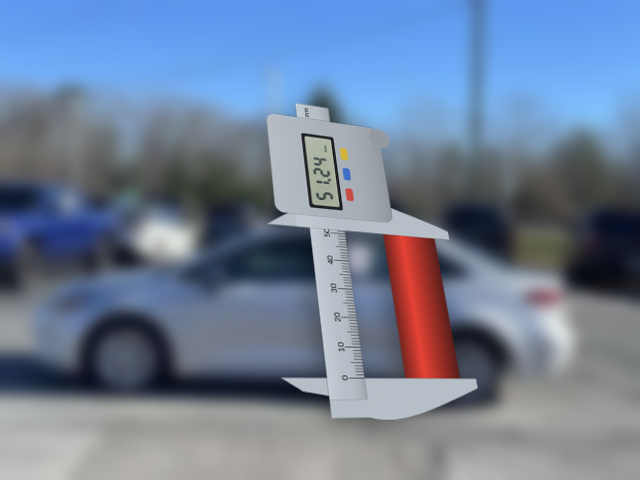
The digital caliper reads 51.24 mm
